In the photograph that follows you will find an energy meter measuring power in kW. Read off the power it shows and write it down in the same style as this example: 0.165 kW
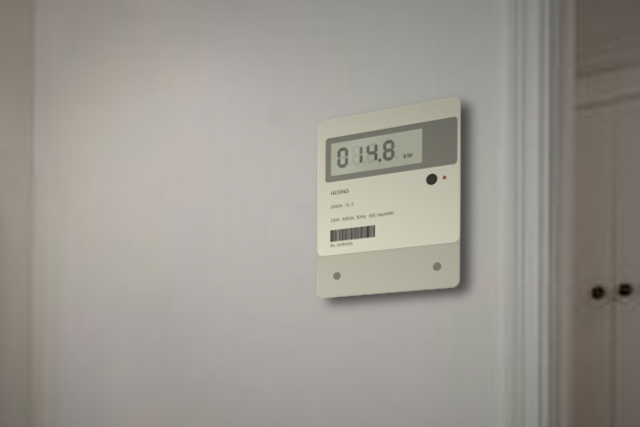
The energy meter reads 14.8 kW
